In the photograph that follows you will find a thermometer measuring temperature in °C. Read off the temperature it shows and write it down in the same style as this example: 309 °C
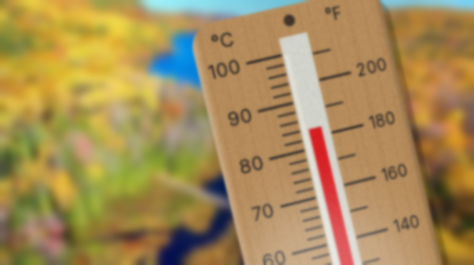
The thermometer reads 84 °C
